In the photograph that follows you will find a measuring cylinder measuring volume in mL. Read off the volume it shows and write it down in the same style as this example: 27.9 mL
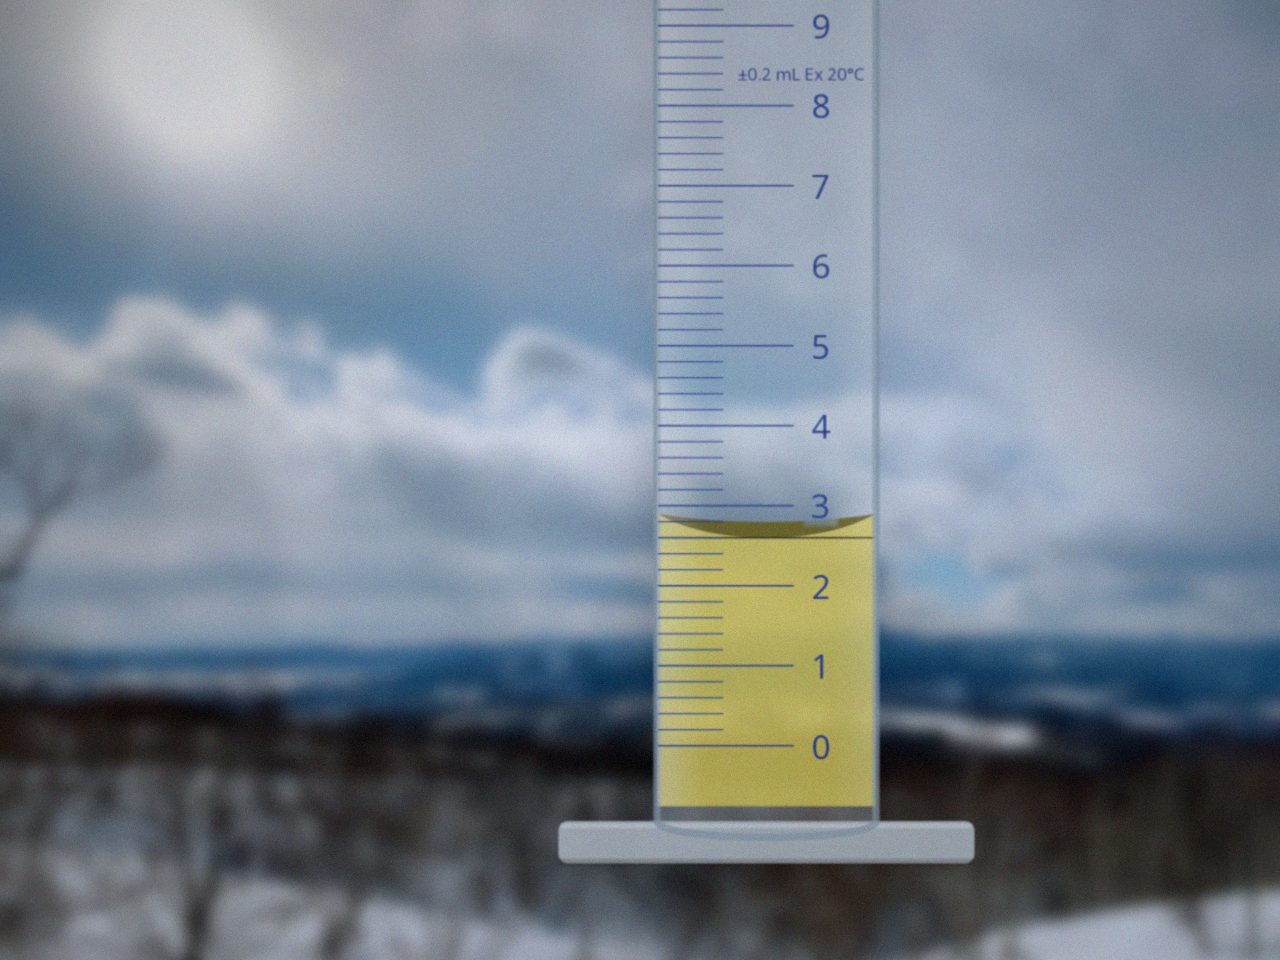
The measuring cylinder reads 2.6 mL
